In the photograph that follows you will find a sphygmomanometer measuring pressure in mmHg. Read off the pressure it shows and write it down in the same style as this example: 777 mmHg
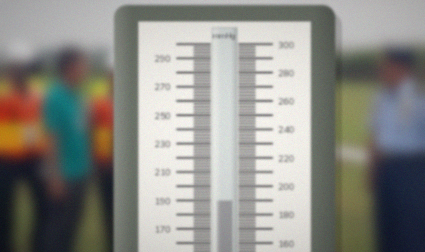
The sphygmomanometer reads 190 mmHg
